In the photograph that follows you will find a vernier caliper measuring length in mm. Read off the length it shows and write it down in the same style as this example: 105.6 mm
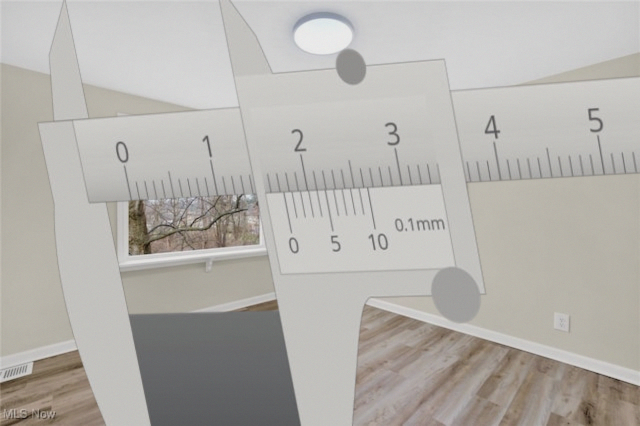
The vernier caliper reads 17.4 mm
